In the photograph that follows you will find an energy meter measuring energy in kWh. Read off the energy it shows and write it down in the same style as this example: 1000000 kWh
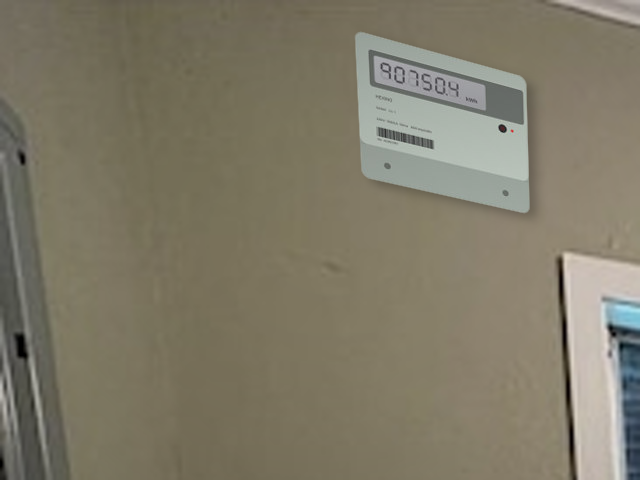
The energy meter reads 90750.4 kWh
